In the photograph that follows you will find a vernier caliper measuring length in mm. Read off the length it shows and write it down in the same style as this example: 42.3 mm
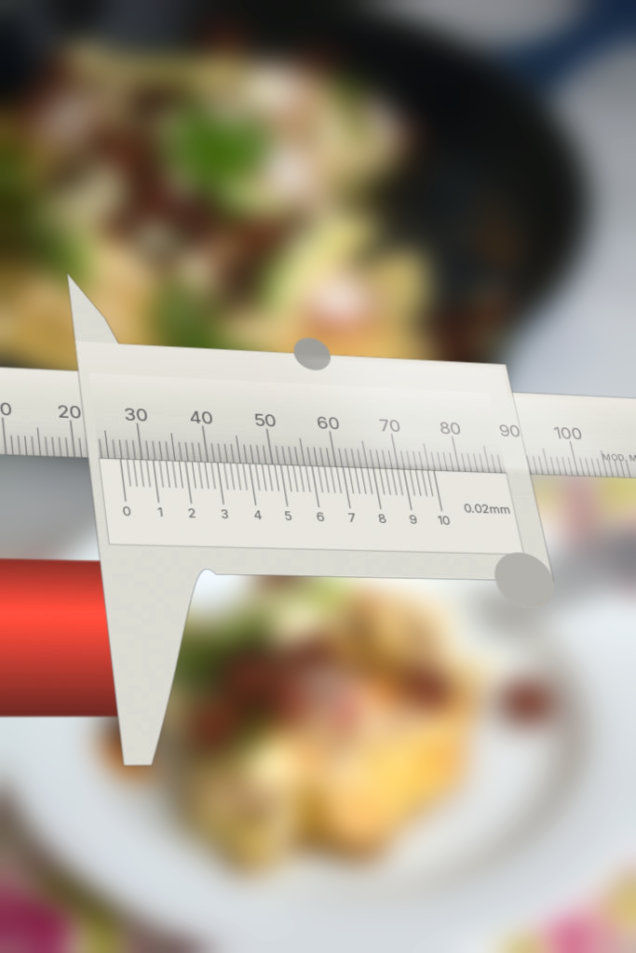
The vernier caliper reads 26.8 mm
